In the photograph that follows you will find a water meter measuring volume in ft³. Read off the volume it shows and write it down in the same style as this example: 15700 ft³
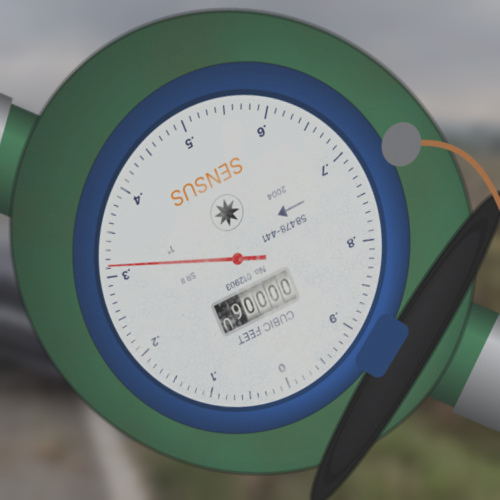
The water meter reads 60.31 ft³
